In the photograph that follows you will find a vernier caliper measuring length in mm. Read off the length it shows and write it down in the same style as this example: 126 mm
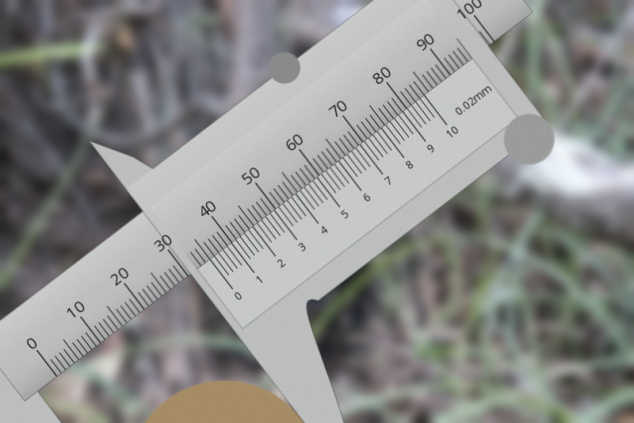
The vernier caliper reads 35.0 mm
